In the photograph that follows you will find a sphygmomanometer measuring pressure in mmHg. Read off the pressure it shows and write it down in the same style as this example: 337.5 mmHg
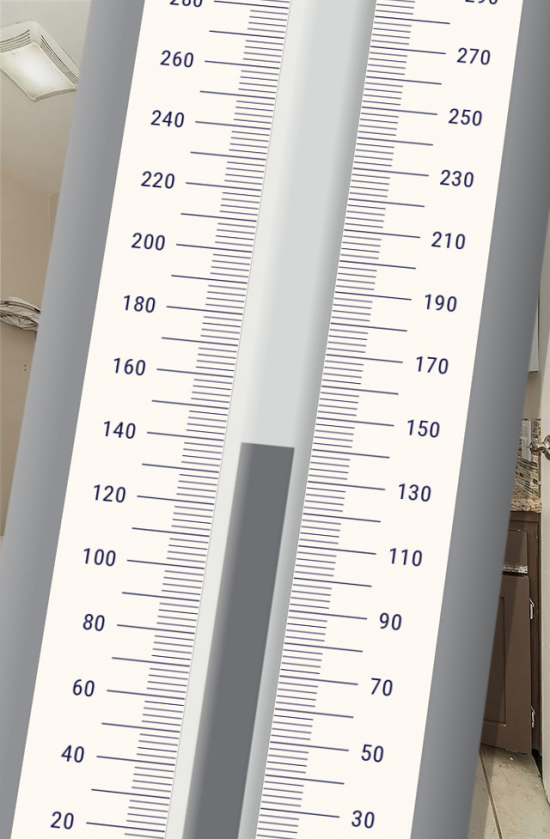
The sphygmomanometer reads 140 mmHg
